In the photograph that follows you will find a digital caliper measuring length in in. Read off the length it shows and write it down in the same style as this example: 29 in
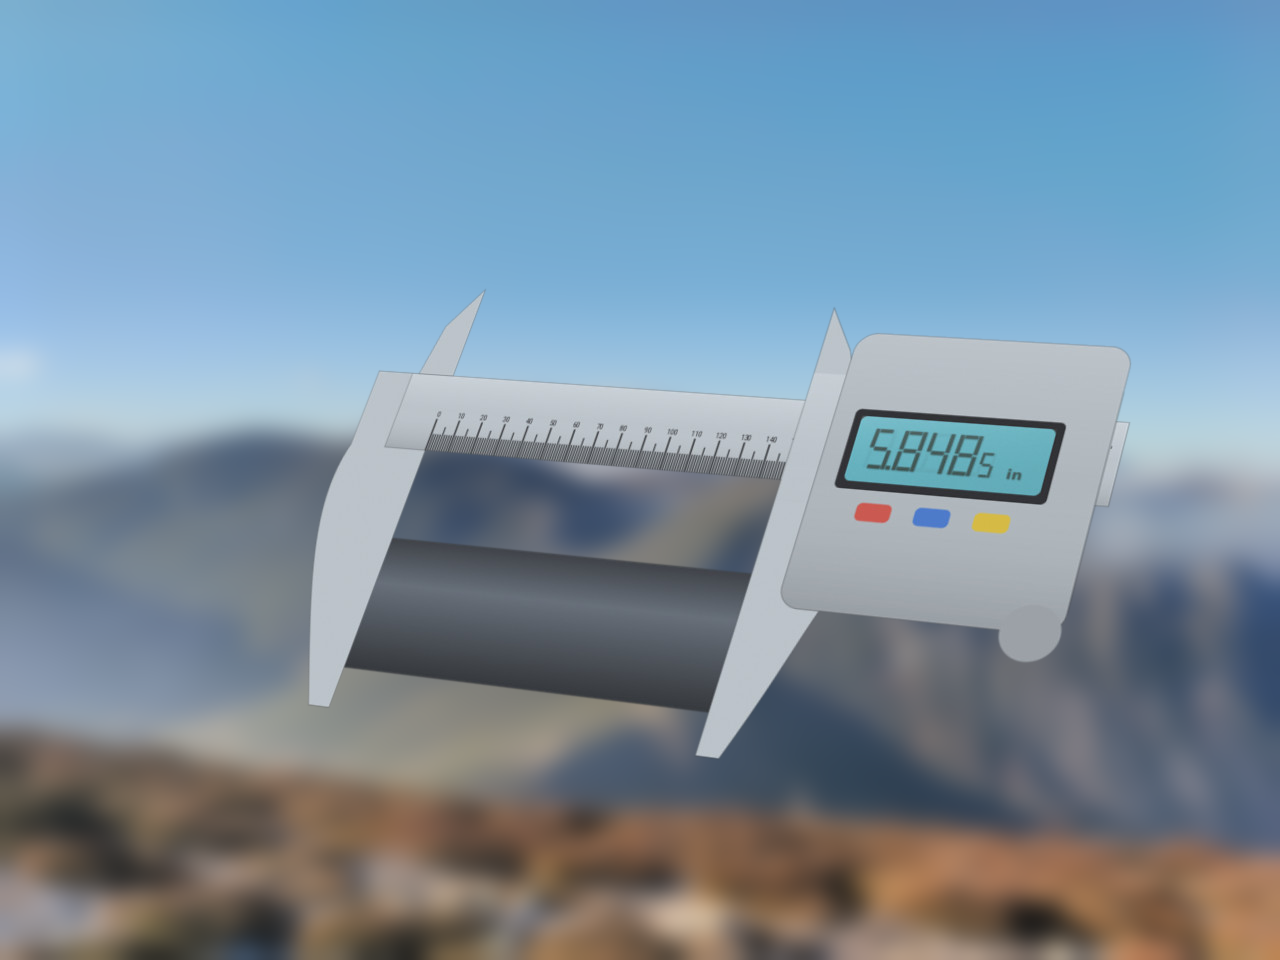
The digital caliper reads 5.8485 in
